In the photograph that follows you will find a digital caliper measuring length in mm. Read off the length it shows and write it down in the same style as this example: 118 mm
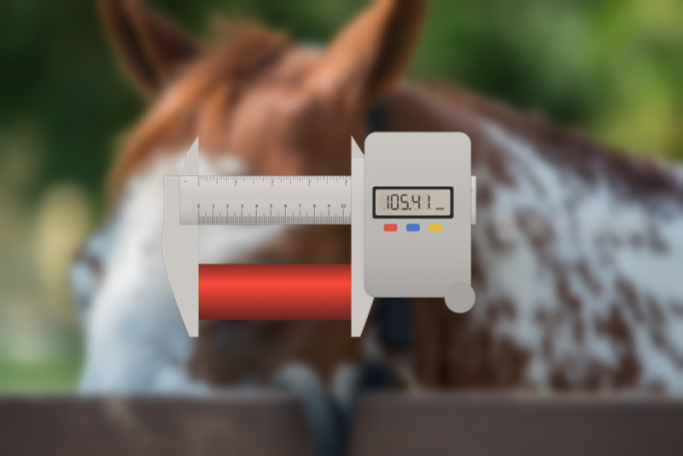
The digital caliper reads 105.41 mm
